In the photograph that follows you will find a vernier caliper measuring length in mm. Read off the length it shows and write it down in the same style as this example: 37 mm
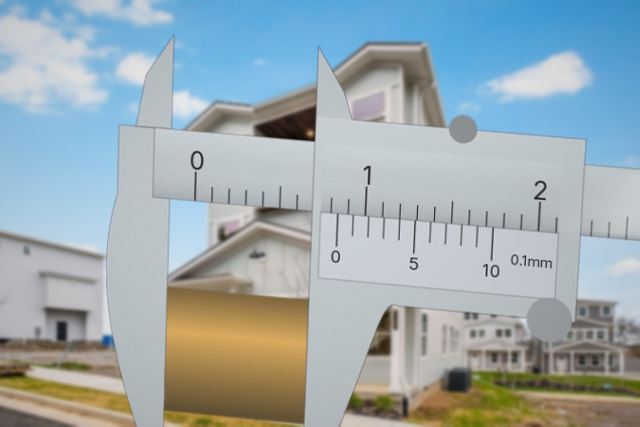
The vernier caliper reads 8.4 mm
